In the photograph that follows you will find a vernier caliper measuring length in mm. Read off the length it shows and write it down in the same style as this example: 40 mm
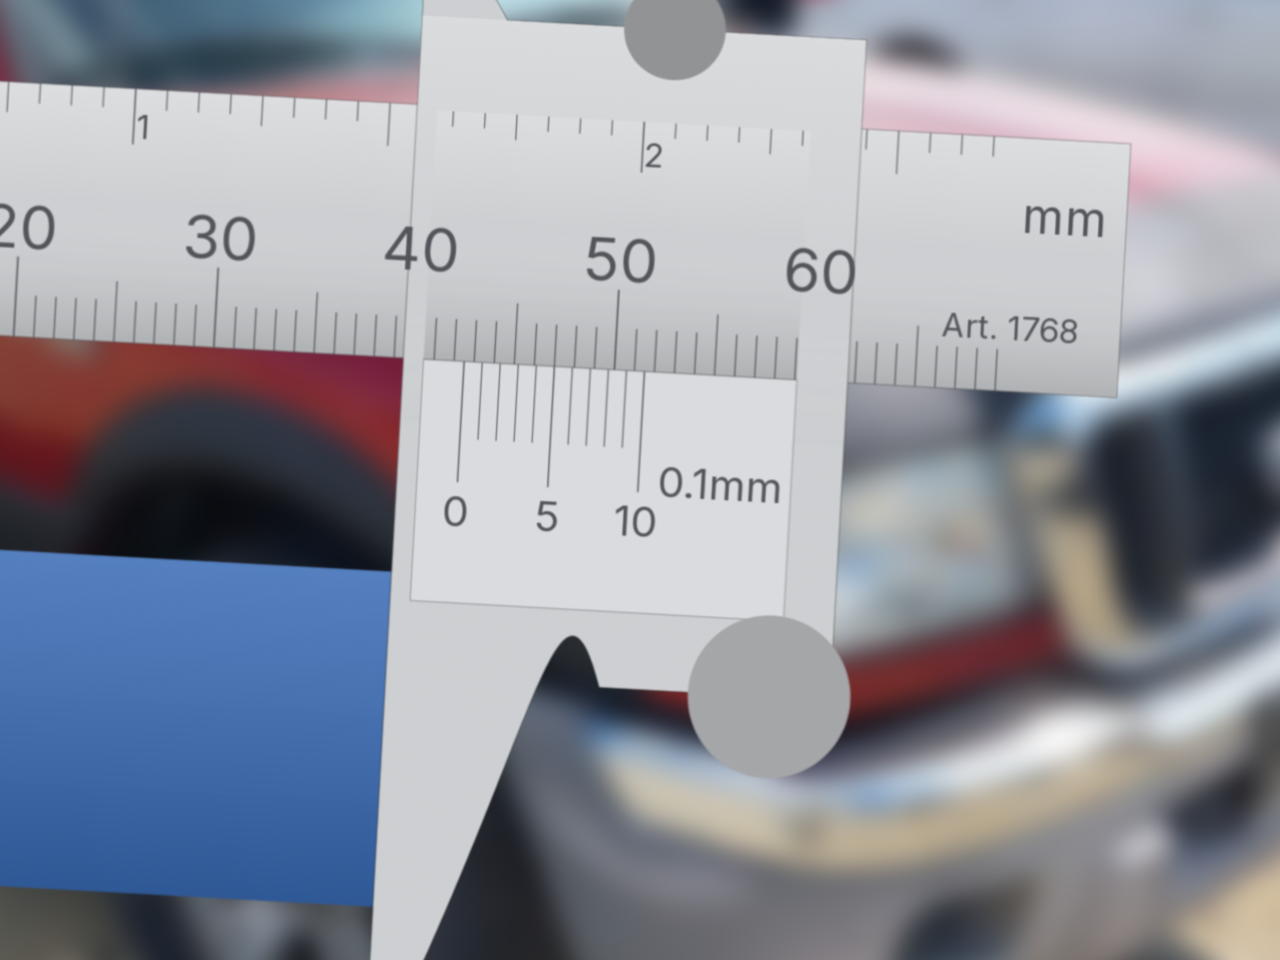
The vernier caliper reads 42.5 mm
